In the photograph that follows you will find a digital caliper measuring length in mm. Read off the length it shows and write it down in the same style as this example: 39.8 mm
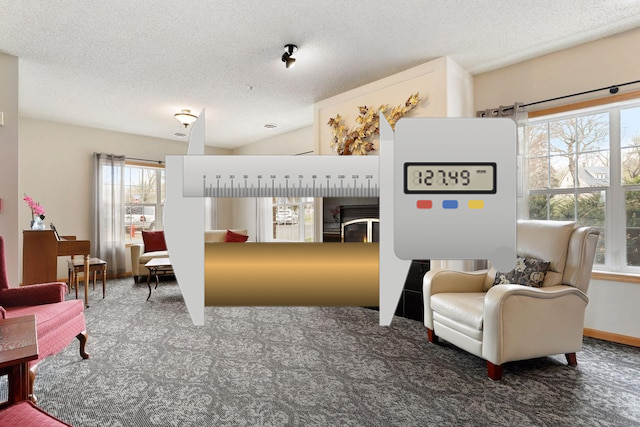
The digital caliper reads 127.49 mm
